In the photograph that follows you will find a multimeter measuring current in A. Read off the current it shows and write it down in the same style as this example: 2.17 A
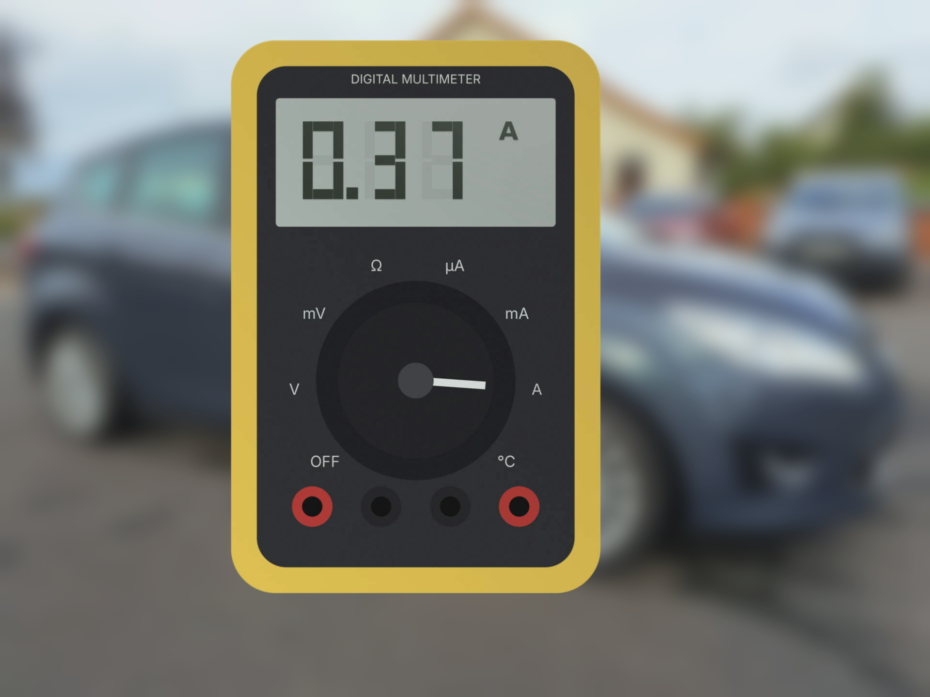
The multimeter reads 0.37 A
